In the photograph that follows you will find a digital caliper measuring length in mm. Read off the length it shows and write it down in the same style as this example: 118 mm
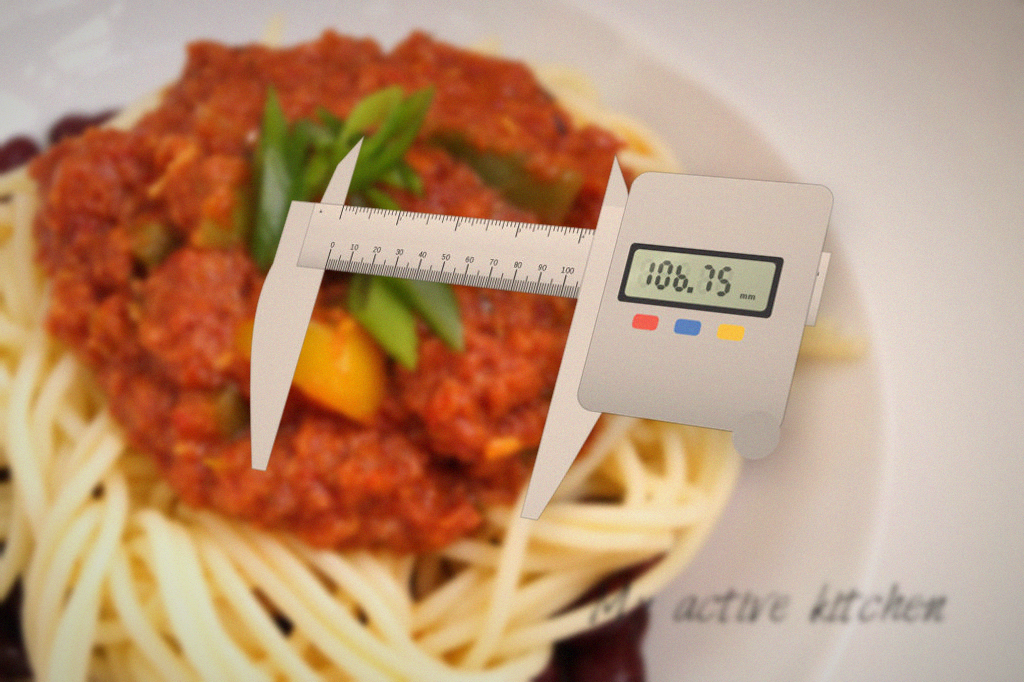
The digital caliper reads 106.75 mm
